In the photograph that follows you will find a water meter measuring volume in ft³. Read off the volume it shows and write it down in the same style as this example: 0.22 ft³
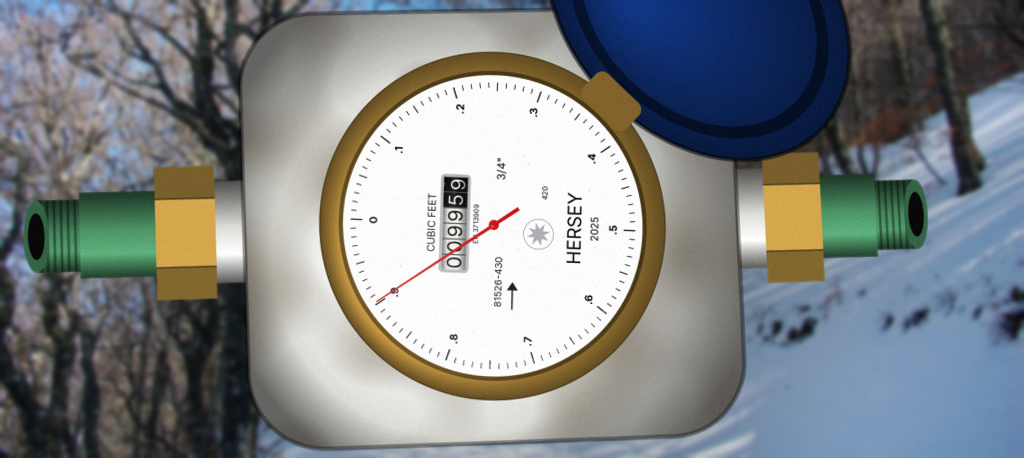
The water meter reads 9958.90 ft³
